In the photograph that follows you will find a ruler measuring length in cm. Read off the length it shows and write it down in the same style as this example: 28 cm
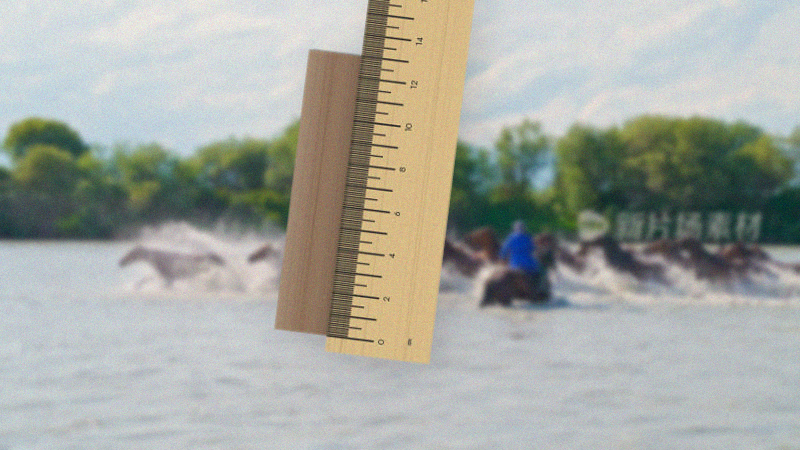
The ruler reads 13 cm
